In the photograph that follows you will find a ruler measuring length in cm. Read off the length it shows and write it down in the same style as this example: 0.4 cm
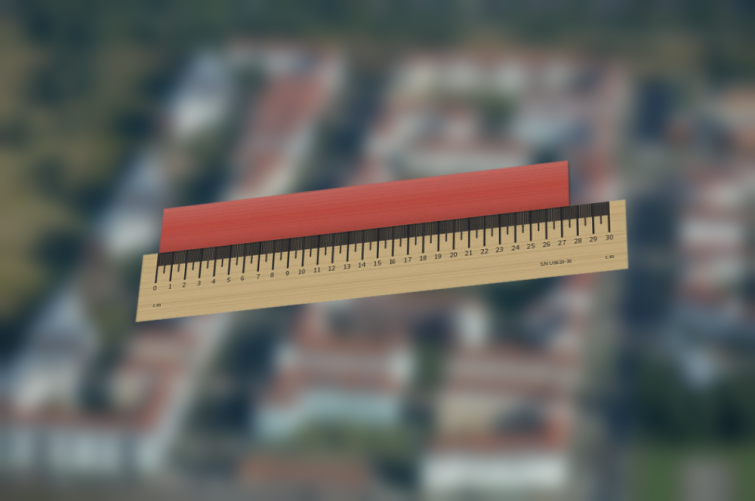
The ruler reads 27.5 cm
